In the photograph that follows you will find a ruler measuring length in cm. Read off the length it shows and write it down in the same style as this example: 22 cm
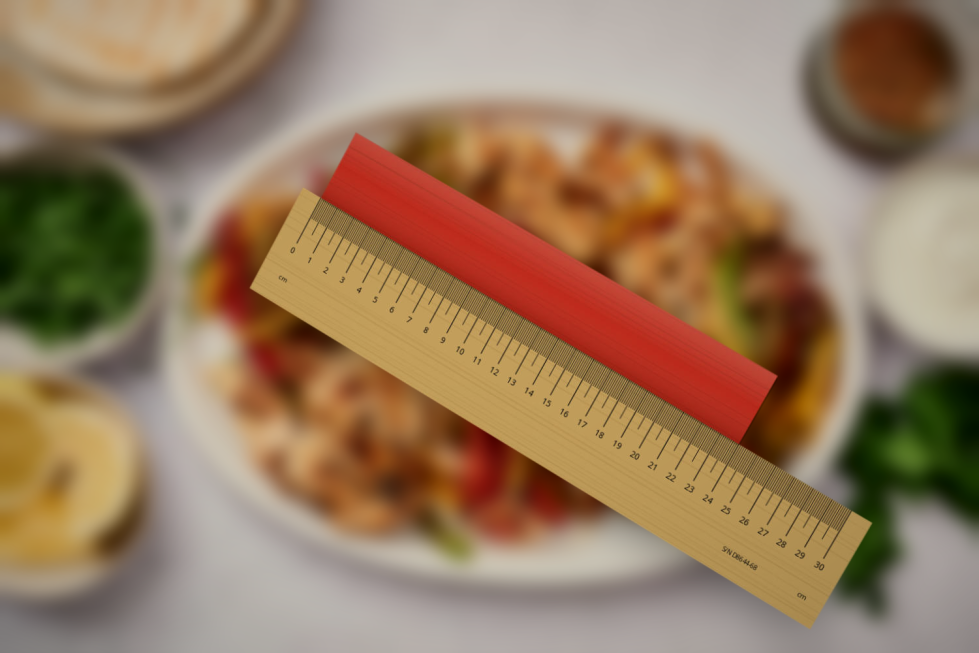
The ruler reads 24 cm
